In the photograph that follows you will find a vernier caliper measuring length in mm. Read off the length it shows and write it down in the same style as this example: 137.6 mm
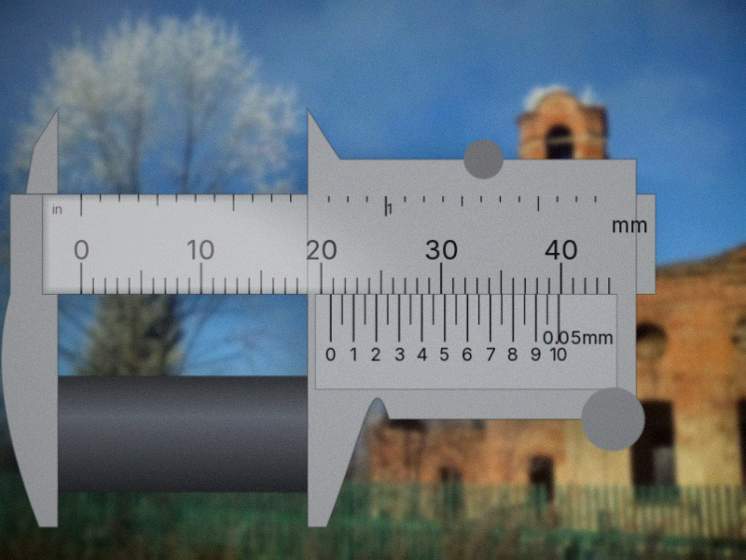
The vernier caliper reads 20.8 mm
